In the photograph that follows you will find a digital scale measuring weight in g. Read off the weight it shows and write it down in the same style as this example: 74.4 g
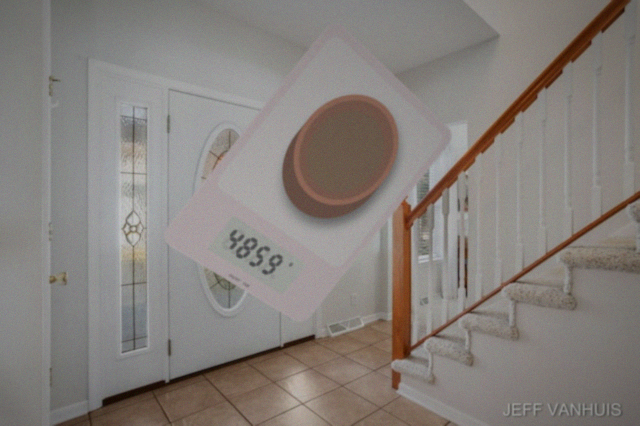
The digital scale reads 4859 g
